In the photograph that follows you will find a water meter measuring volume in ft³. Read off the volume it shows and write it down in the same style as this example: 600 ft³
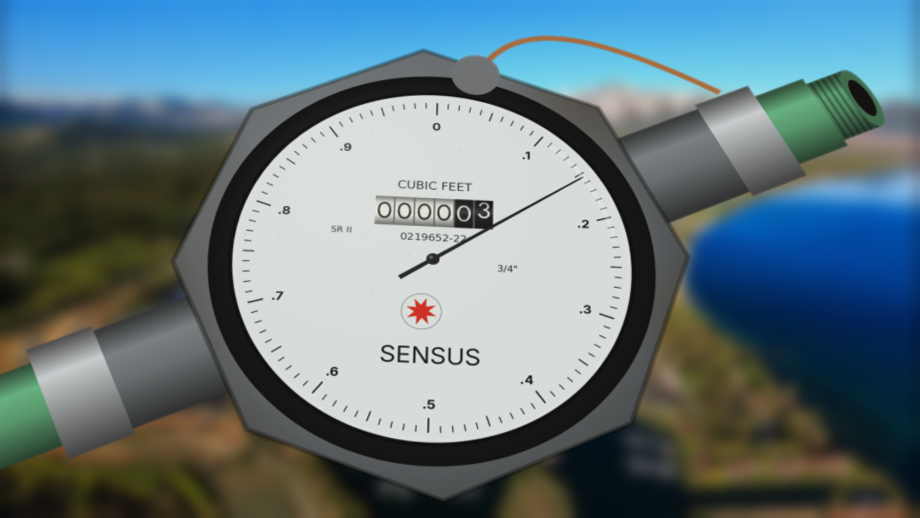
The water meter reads 3.15 ft³
